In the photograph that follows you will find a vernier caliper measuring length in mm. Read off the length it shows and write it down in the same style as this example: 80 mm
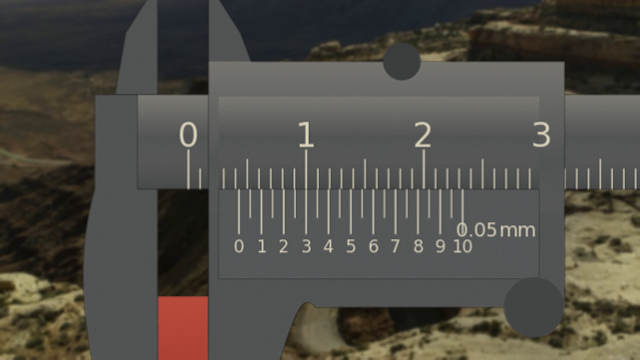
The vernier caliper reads 4.3 mm
